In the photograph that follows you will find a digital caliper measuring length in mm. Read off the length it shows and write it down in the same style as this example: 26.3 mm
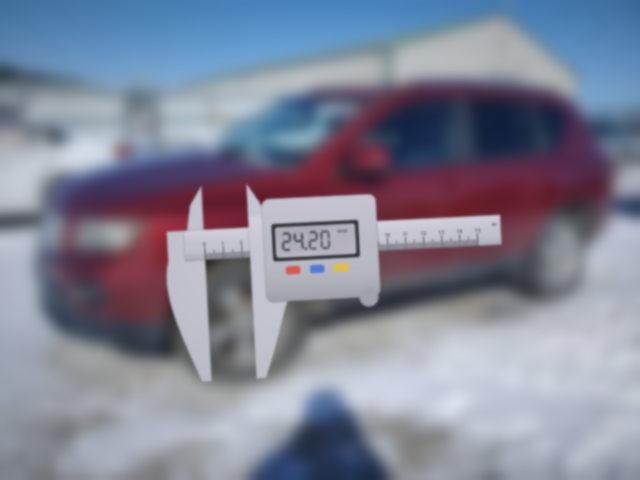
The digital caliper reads 24.20 mm
